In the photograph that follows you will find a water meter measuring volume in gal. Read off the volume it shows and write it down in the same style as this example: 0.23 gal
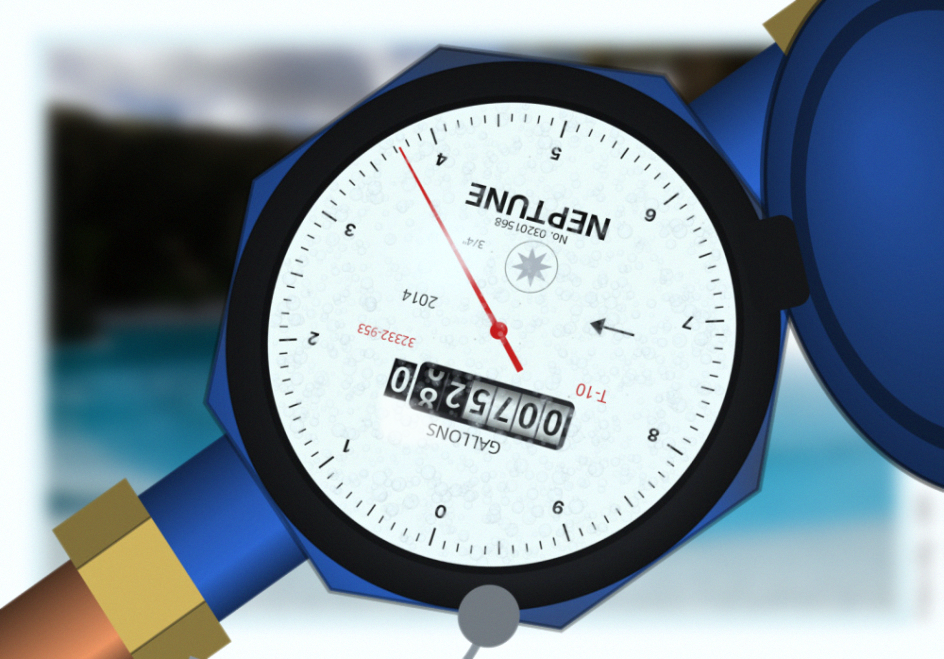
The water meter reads 75283.7 gal
